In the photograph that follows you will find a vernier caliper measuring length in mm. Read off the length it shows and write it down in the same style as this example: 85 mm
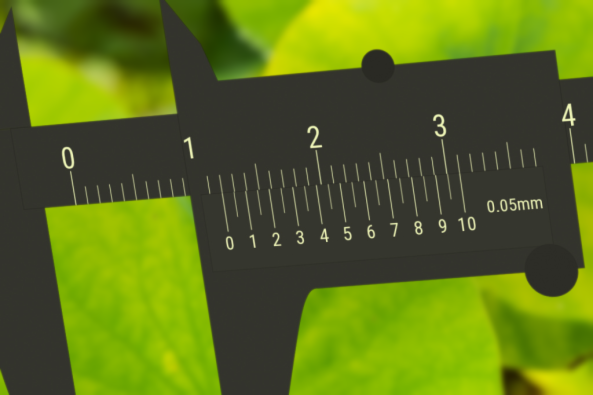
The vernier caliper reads 12.0 mm
